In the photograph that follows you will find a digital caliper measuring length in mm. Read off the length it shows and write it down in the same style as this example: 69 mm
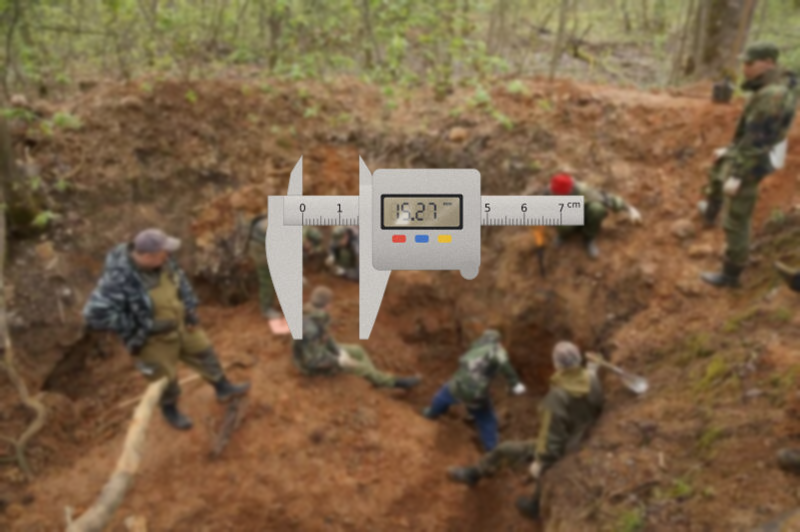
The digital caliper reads 15.27 mm
